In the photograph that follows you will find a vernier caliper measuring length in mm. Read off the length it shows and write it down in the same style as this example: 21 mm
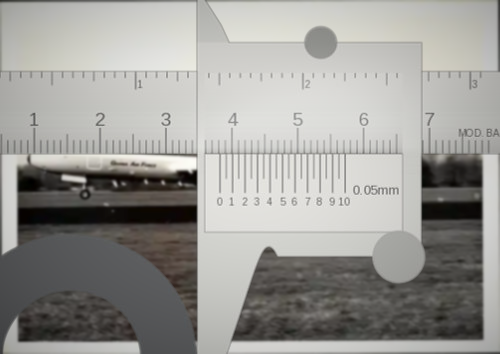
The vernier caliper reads 38.2 mm
